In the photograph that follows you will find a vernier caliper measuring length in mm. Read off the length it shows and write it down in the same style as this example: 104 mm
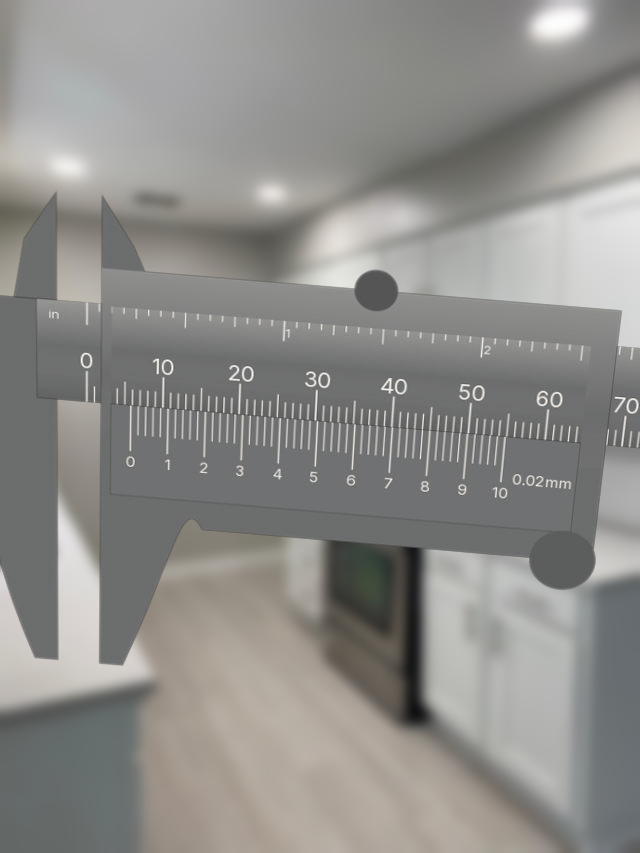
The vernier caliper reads 5.8 mm
